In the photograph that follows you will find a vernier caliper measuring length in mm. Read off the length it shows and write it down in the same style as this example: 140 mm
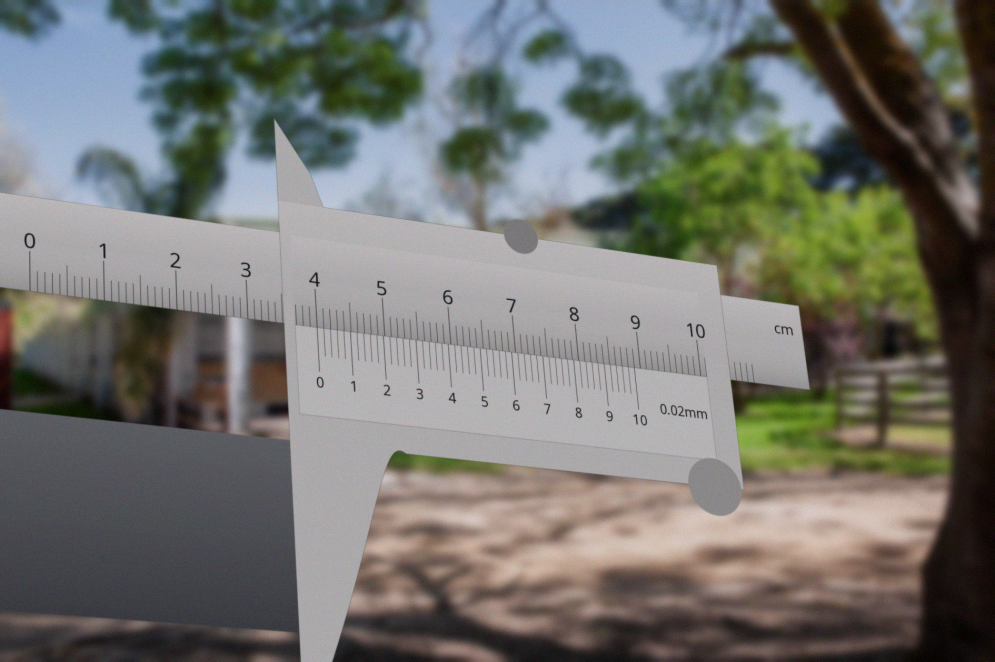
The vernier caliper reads 40.0 mm
